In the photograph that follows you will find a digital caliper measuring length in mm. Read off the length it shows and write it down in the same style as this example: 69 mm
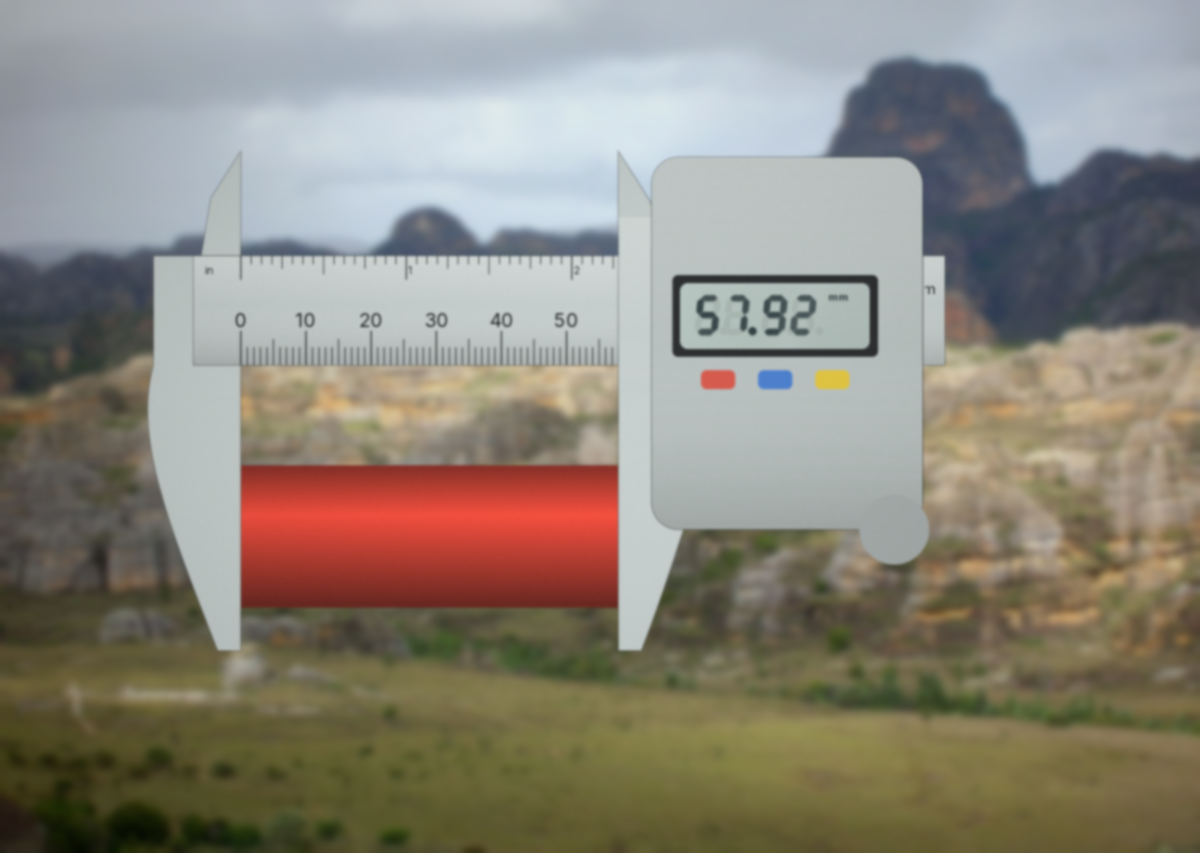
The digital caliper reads 57.92 mm
